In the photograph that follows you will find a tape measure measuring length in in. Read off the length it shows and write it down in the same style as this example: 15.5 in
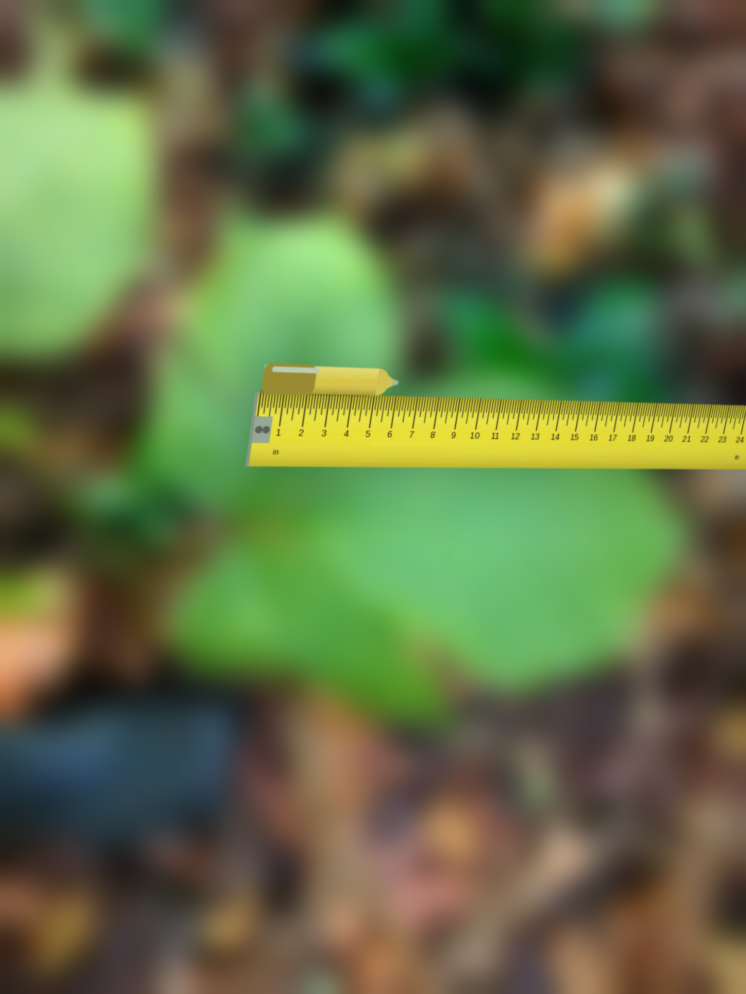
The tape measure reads 6 in
